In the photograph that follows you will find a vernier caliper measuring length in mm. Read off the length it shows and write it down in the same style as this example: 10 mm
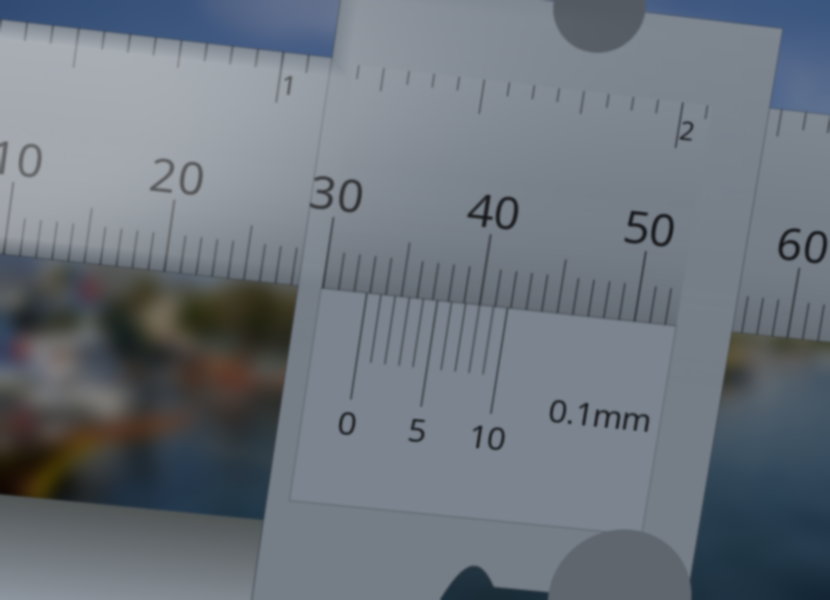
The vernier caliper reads 32.8 mm
